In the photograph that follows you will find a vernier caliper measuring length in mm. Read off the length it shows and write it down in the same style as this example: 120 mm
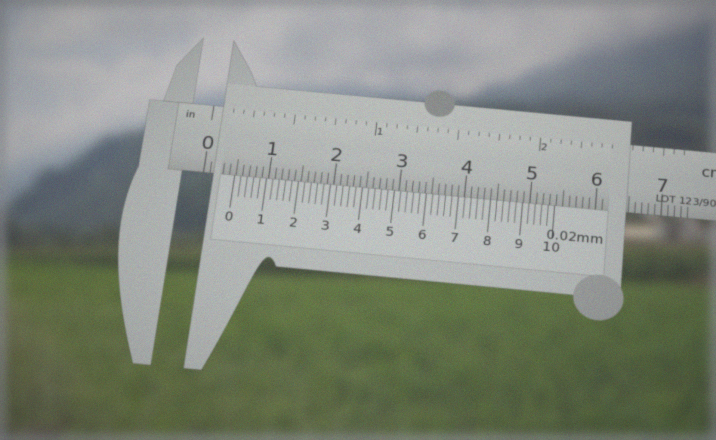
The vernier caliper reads 4.8 mm
